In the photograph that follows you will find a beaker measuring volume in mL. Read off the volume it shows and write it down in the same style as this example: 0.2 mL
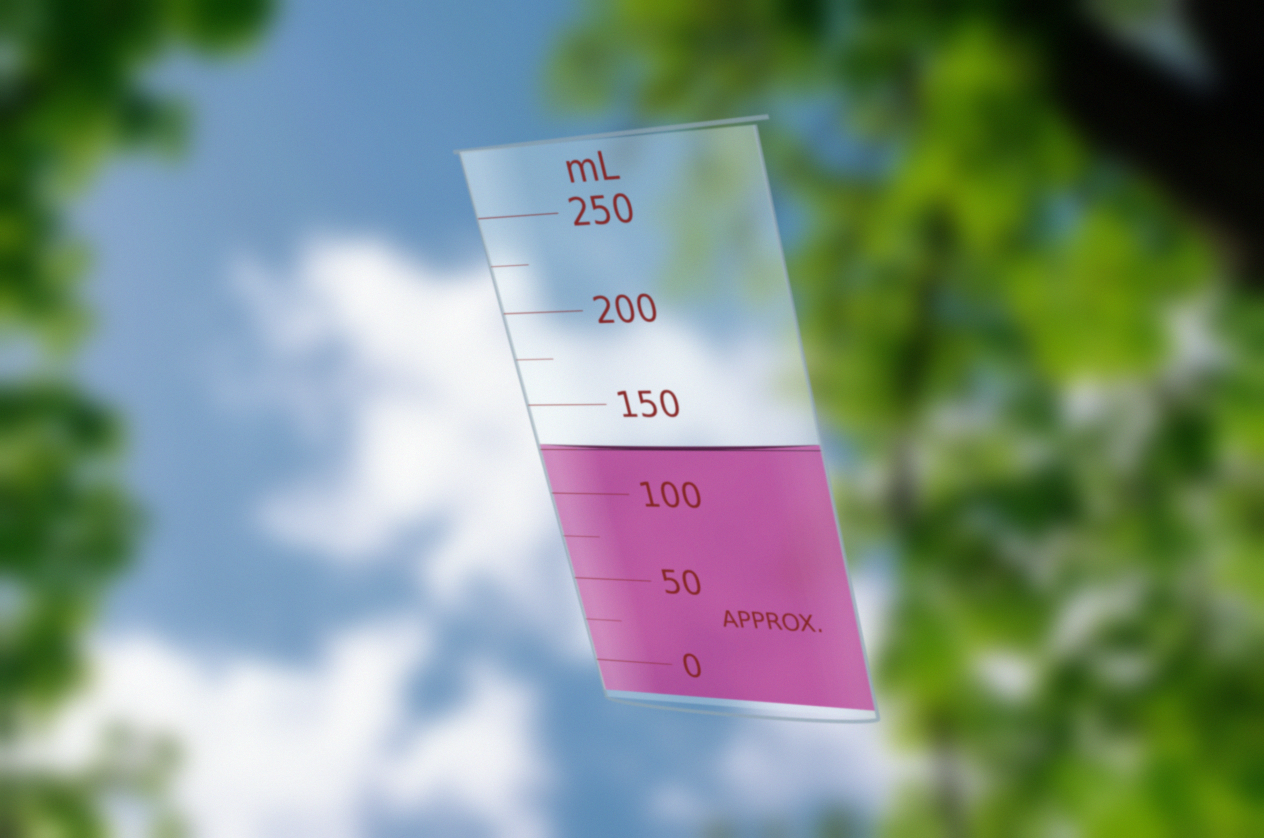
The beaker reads 125 mL
